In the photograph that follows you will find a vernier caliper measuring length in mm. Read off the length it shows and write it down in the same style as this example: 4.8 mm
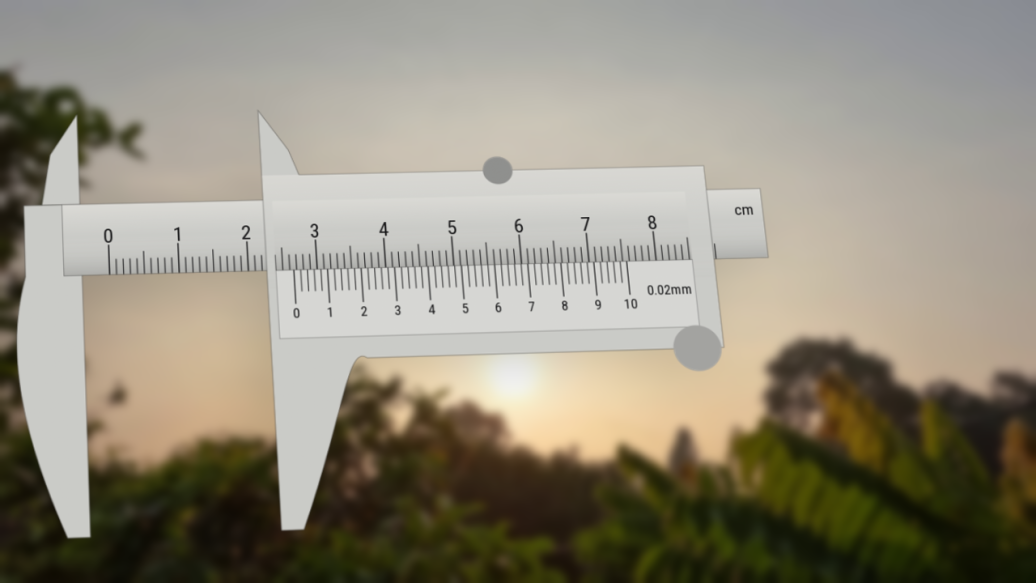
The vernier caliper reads 26.6 mm
